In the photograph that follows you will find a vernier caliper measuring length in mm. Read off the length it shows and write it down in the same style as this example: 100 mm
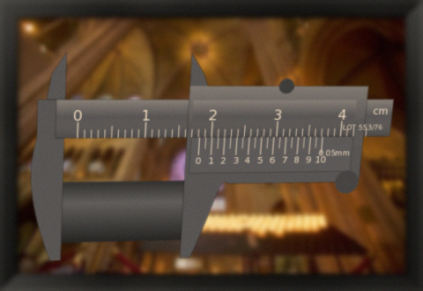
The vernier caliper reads 18.2 mm
